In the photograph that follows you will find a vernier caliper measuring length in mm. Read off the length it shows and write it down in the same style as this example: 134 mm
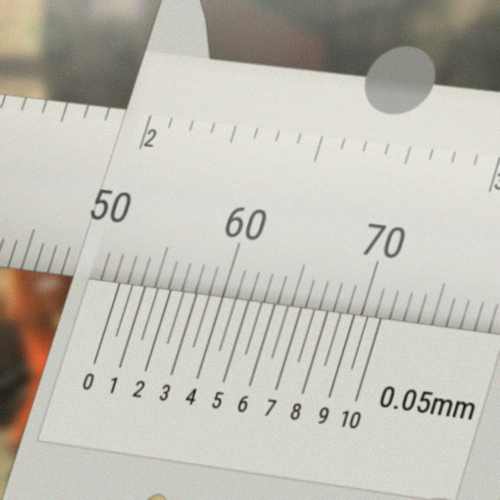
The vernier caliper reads 52.4 mm
